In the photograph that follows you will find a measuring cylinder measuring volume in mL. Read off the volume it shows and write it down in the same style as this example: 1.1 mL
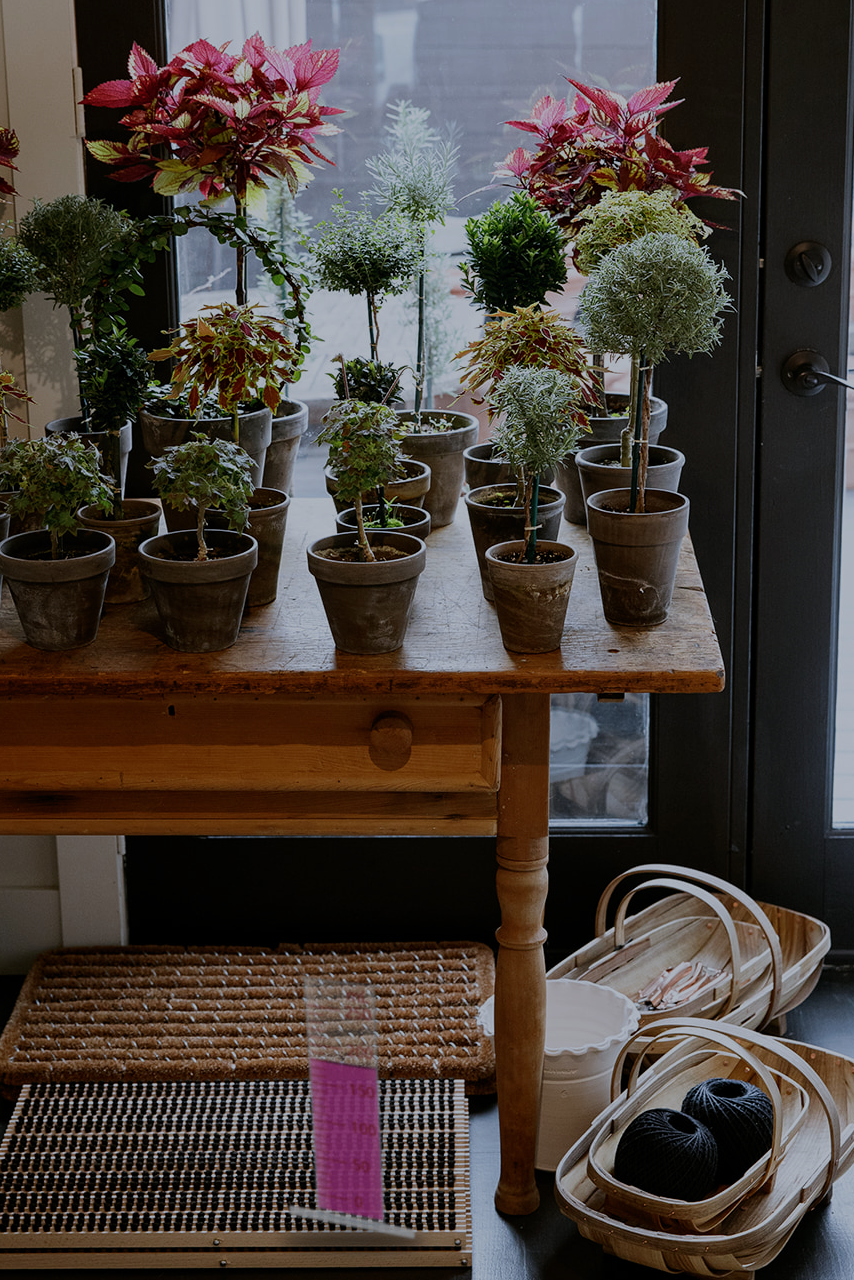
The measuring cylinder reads 180 mL
